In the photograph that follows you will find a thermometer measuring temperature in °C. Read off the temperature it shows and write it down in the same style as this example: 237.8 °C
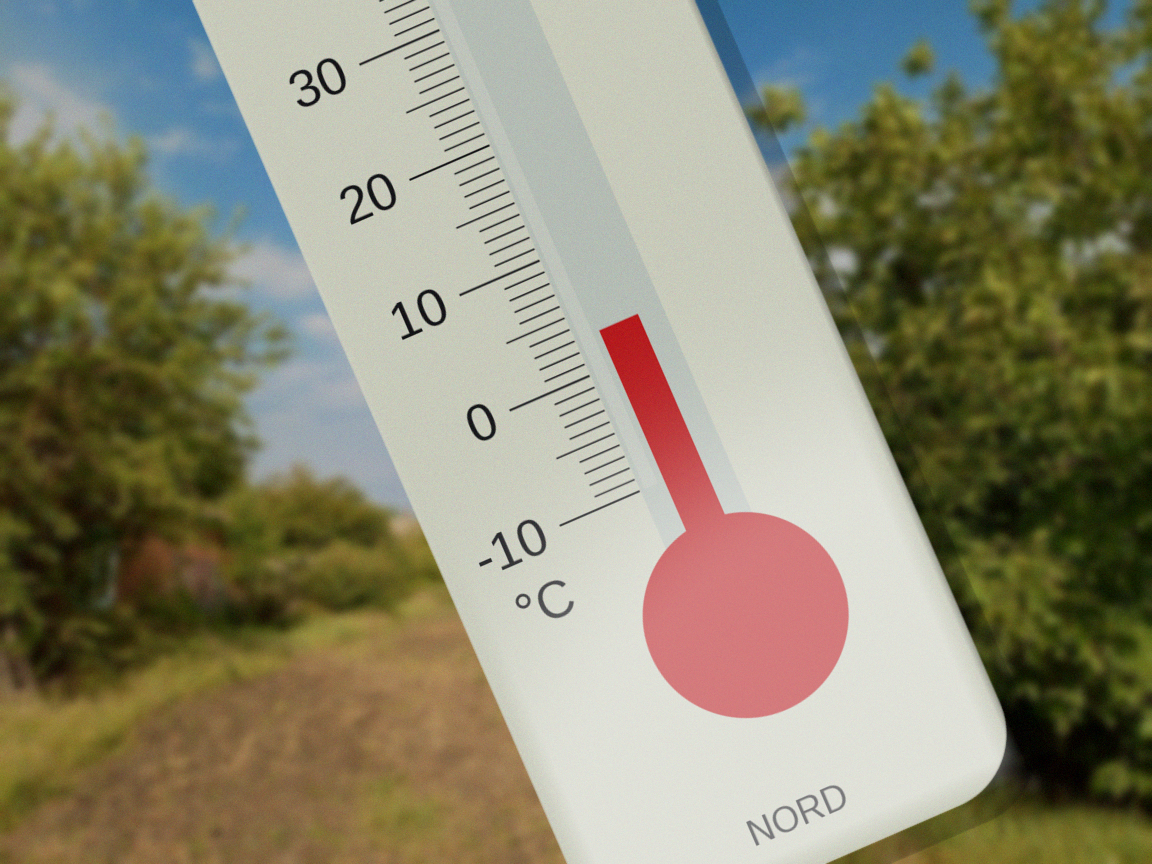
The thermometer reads 3 °C
